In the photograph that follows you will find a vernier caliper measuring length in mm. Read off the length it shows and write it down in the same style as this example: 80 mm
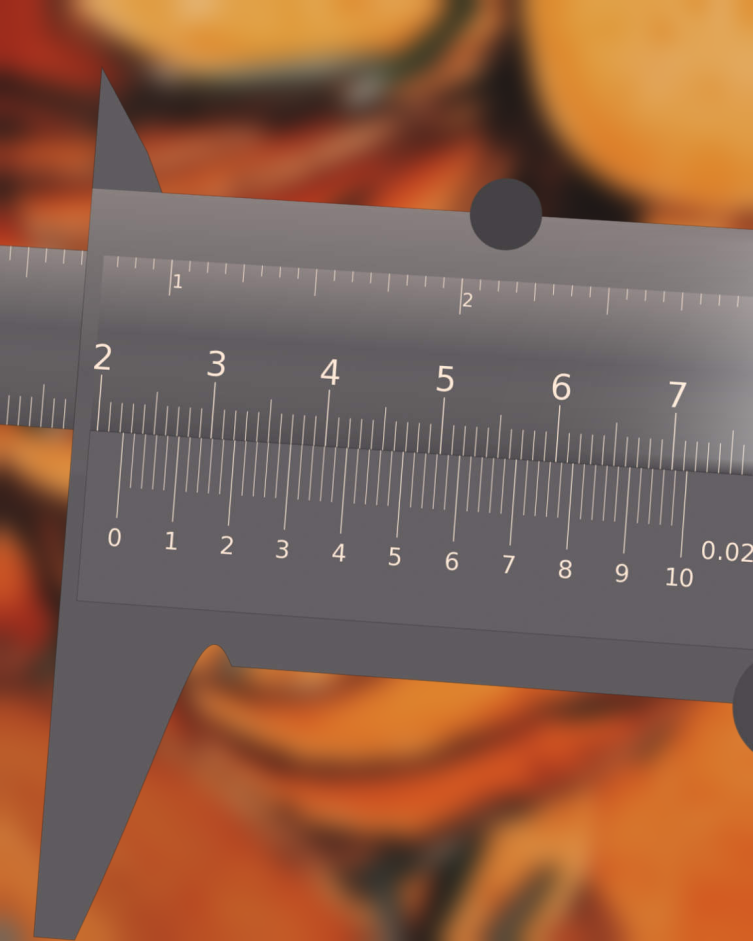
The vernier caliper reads 22.3 mm
